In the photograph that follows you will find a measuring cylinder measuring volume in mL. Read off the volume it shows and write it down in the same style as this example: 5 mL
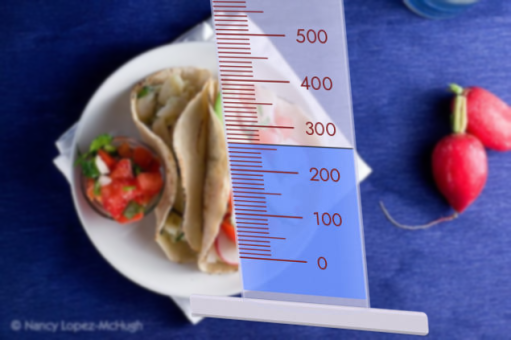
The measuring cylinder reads 260 mL
